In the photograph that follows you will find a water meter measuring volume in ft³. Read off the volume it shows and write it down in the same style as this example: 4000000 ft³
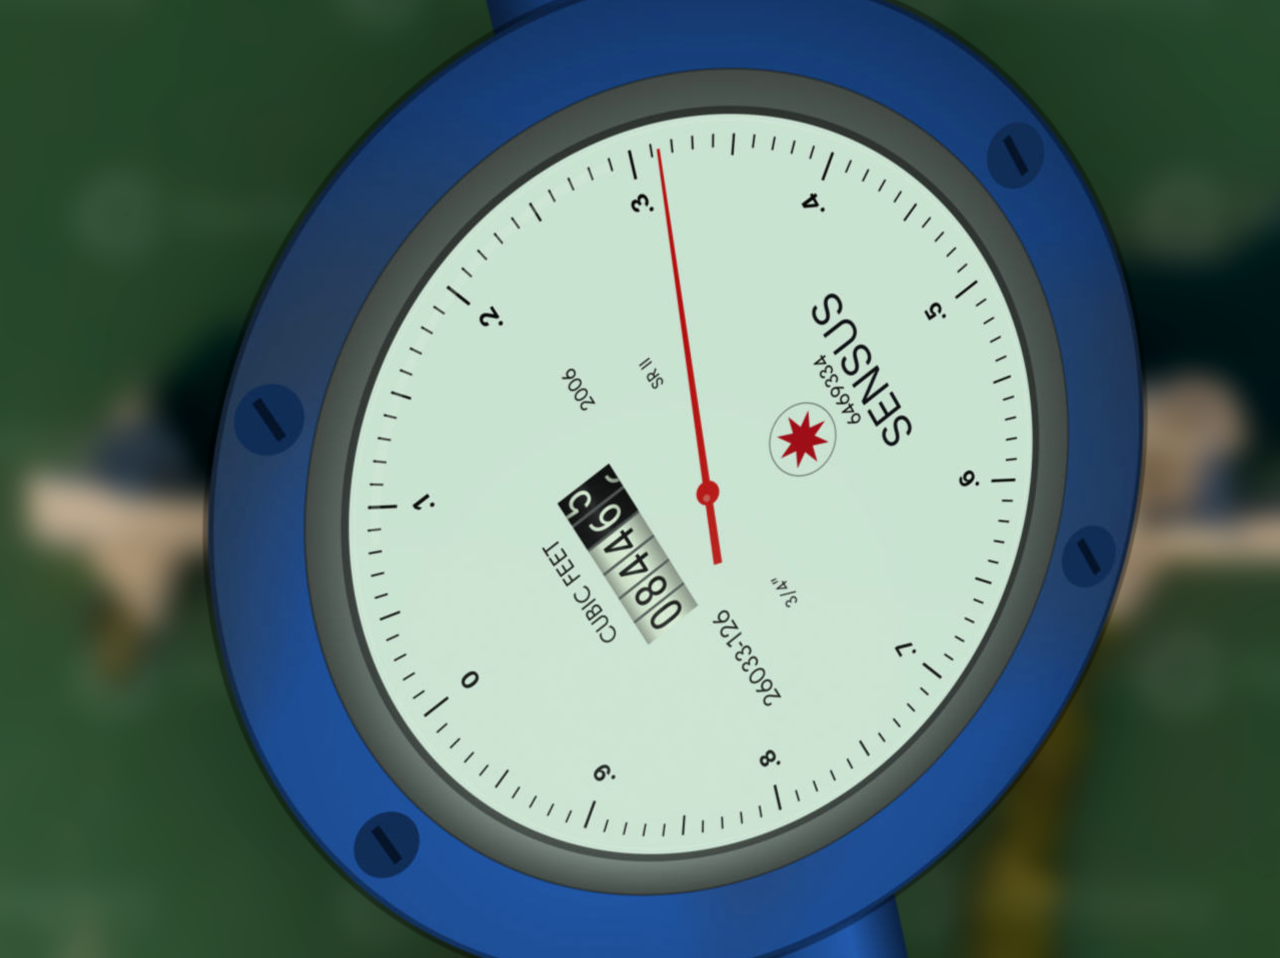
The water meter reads 84465.31 ft³
